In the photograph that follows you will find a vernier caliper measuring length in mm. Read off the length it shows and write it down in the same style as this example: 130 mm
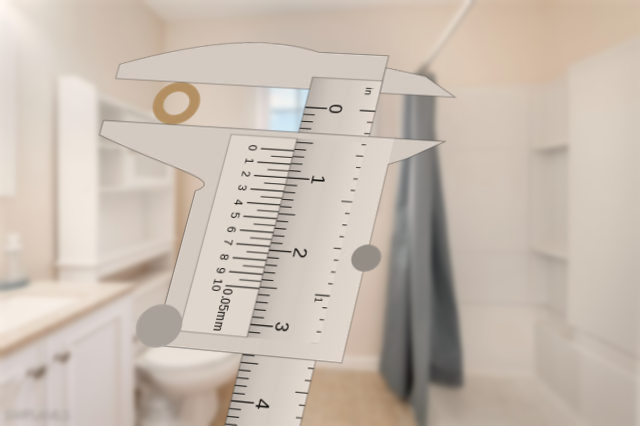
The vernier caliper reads 6.2 mm
